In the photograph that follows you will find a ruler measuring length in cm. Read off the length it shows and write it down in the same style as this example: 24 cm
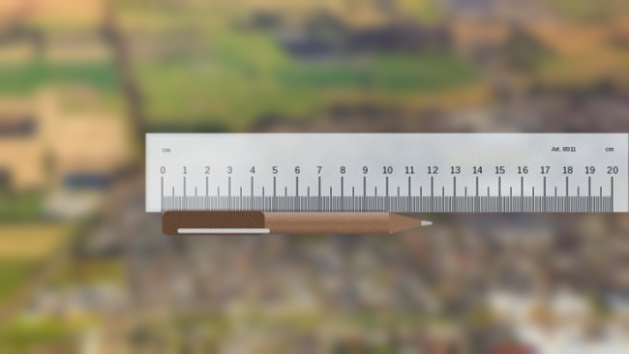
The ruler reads 12 cm
